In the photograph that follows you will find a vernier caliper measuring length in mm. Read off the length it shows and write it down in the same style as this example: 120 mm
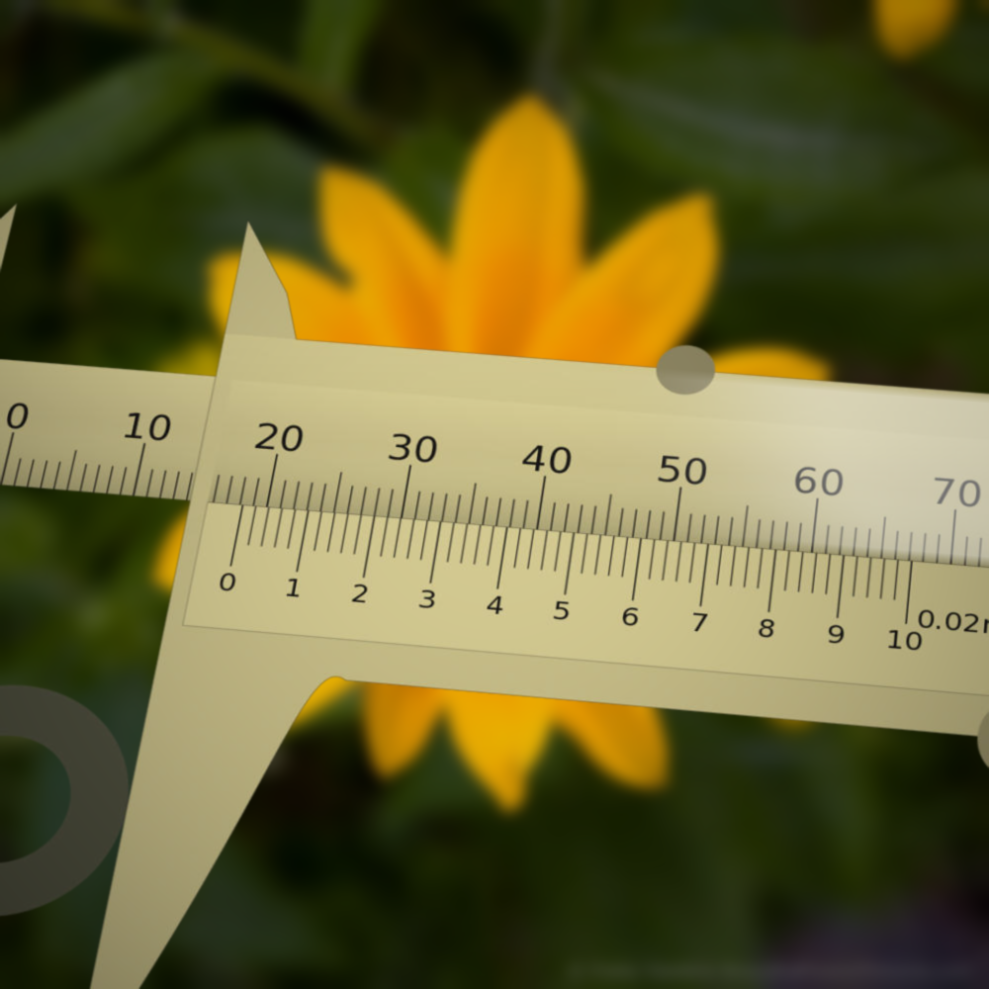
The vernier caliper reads 18.2 mm
